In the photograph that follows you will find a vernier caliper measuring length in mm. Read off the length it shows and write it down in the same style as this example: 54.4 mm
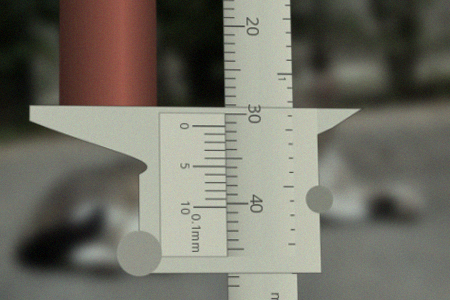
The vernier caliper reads 31.4 mm
